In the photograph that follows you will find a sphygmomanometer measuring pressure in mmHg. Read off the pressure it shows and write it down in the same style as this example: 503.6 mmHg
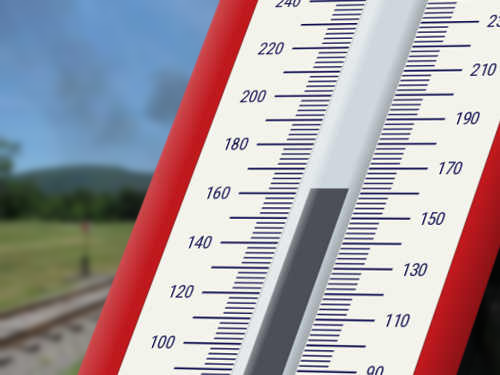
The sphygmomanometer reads 162 mmHg
